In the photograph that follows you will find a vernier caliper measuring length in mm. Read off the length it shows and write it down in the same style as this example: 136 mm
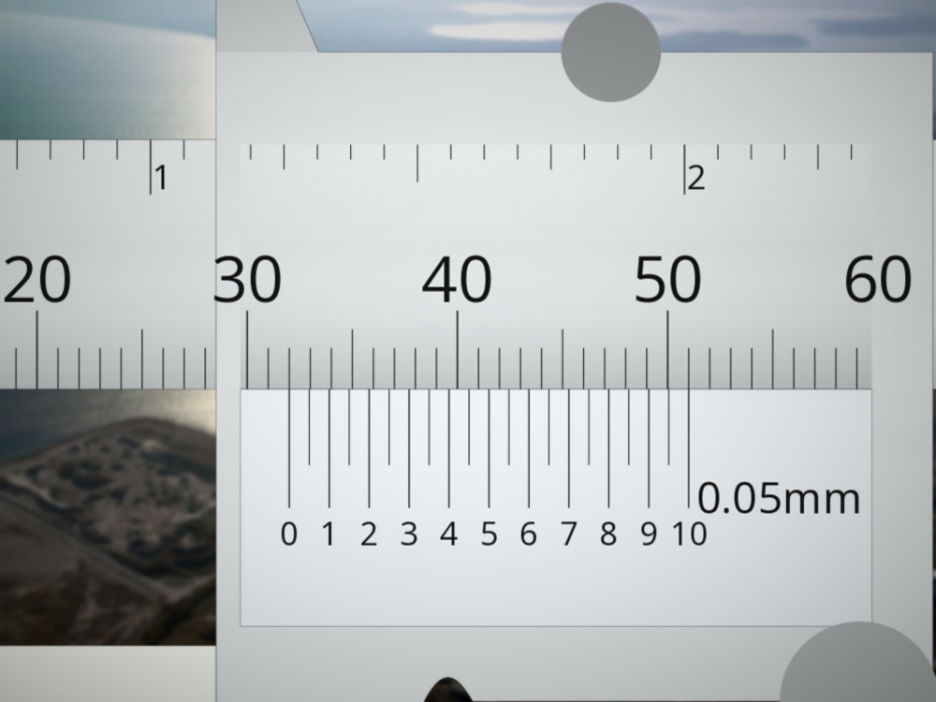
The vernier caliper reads 32.0 mm
